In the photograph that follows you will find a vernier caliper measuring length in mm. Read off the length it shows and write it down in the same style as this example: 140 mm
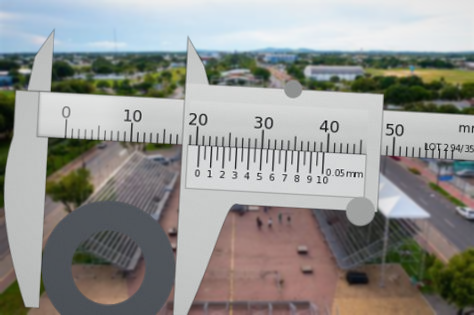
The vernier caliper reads 20.4 mm
